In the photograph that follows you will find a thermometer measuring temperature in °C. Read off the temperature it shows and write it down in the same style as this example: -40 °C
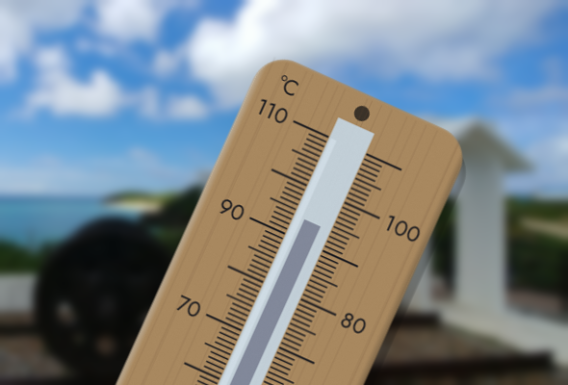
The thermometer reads 94 °C
